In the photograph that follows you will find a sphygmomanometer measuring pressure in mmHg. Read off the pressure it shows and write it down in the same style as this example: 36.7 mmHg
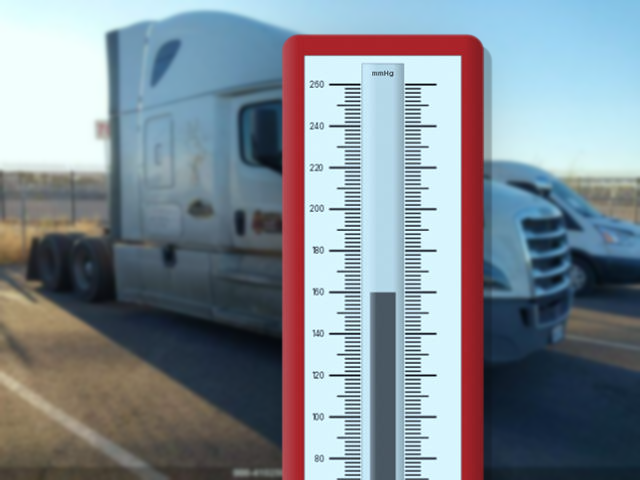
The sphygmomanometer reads 160 mmHg
